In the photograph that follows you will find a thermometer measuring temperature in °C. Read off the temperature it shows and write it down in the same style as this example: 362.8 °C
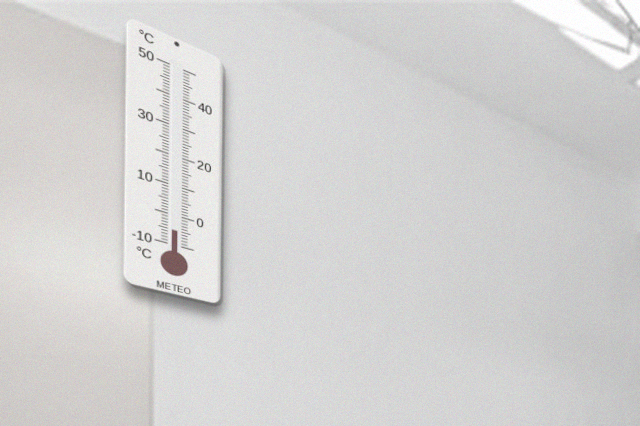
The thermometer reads -5 °C
